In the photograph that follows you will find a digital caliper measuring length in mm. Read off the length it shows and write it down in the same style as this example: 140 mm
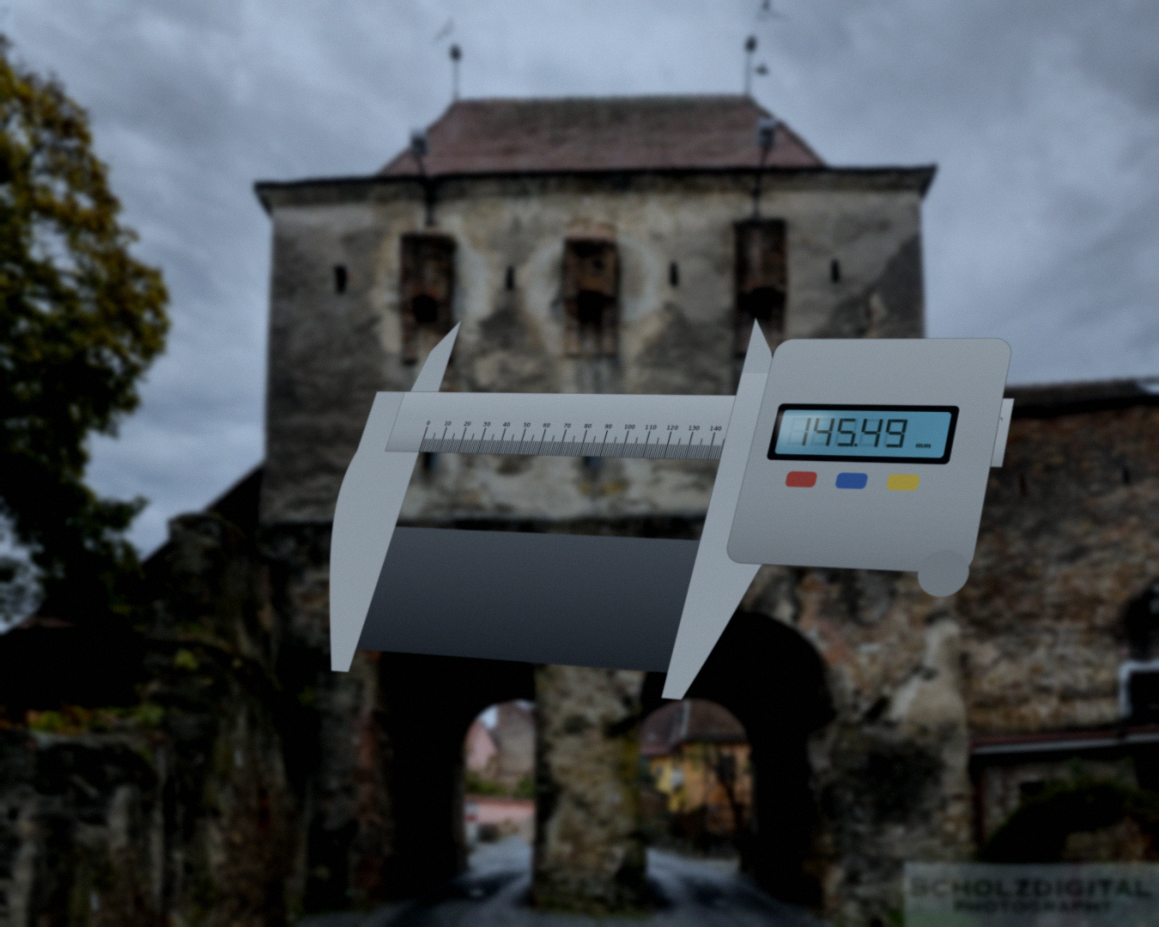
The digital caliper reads 145.49 mm
